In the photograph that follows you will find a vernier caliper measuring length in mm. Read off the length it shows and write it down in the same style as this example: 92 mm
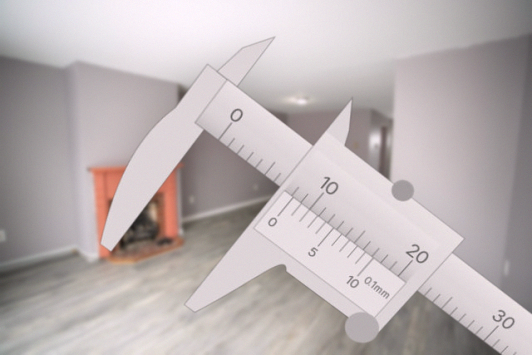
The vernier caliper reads 8.2 mm
